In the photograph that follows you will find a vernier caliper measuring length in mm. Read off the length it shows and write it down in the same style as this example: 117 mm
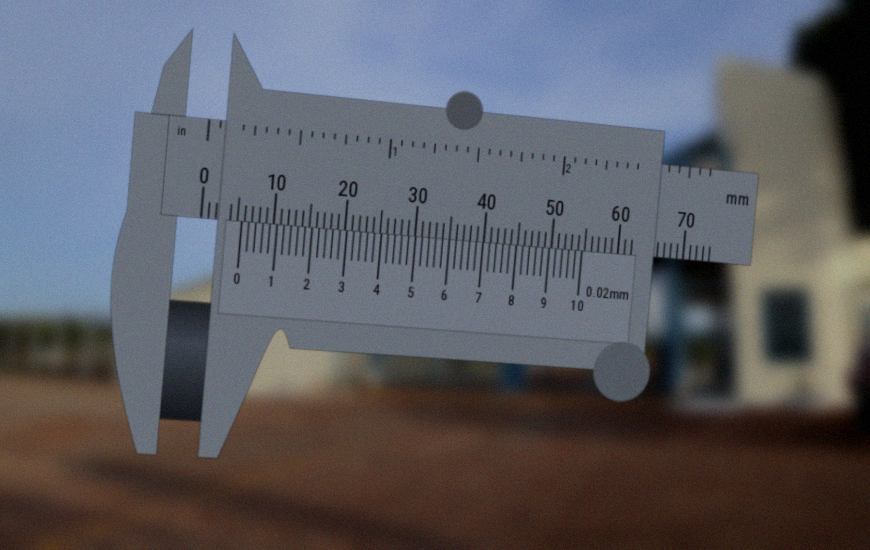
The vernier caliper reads 5.6 mm
